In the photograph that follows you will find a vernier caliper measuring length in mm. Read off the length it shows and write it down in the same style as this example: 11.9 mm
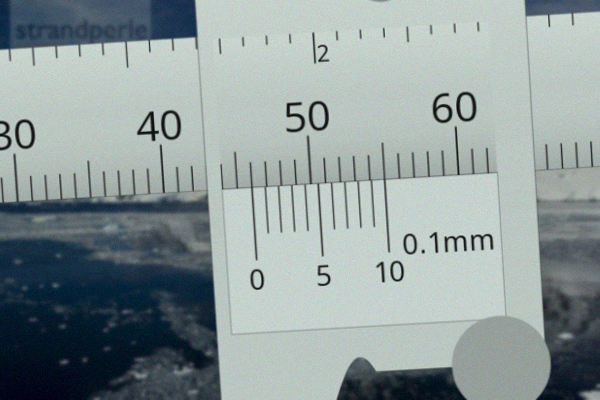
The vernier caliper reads 46.0 mm
